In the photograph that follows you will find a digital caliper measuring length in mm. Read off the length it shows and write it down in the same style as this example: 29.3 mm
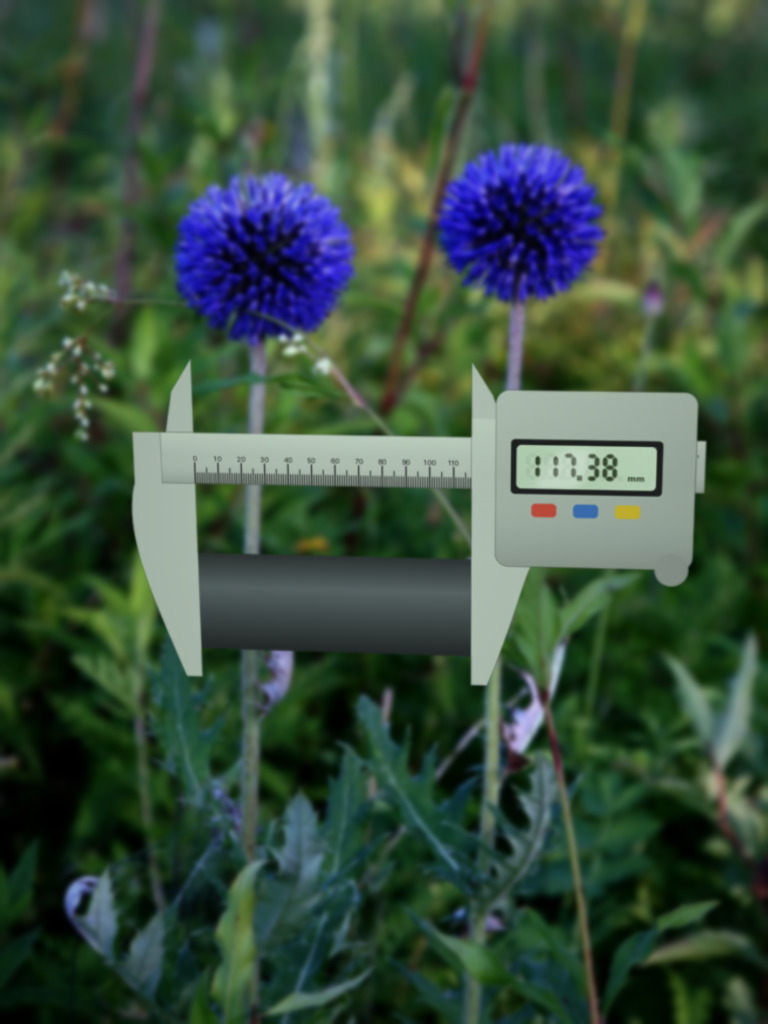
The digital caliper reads 117.38 mm
